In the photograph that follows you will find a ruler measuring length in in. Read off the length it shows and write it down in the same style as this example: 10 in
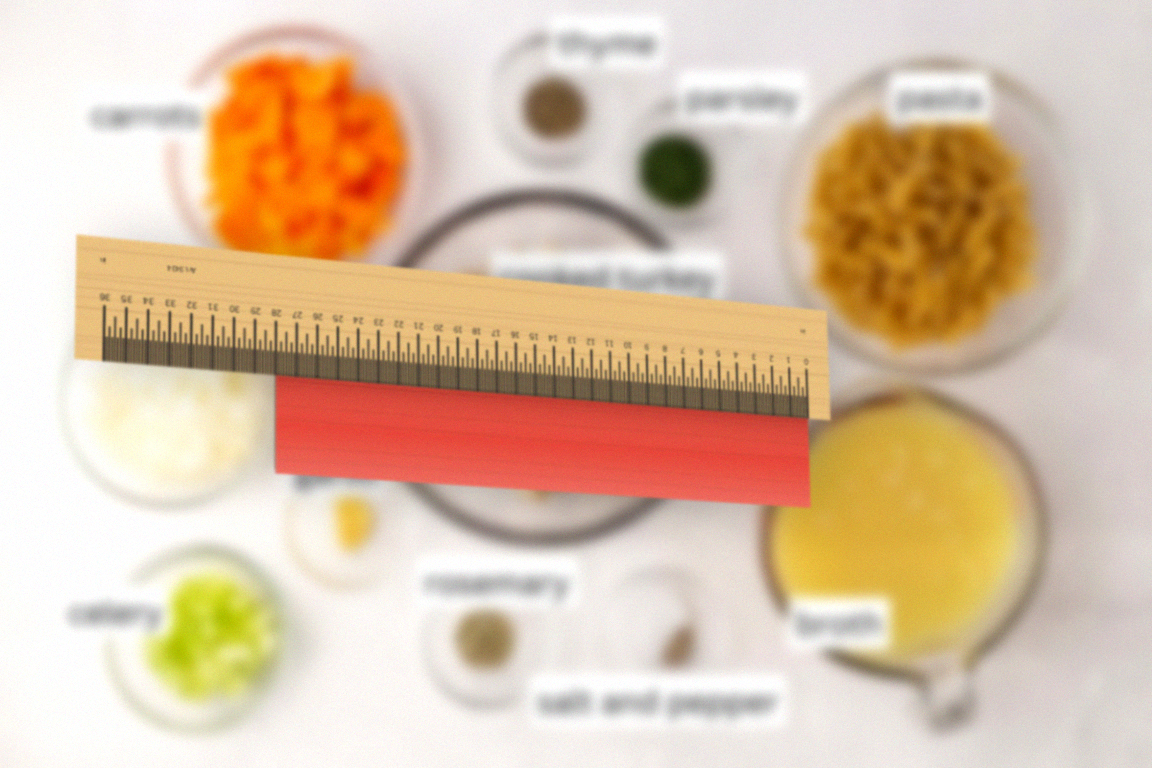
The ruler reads 28 in
